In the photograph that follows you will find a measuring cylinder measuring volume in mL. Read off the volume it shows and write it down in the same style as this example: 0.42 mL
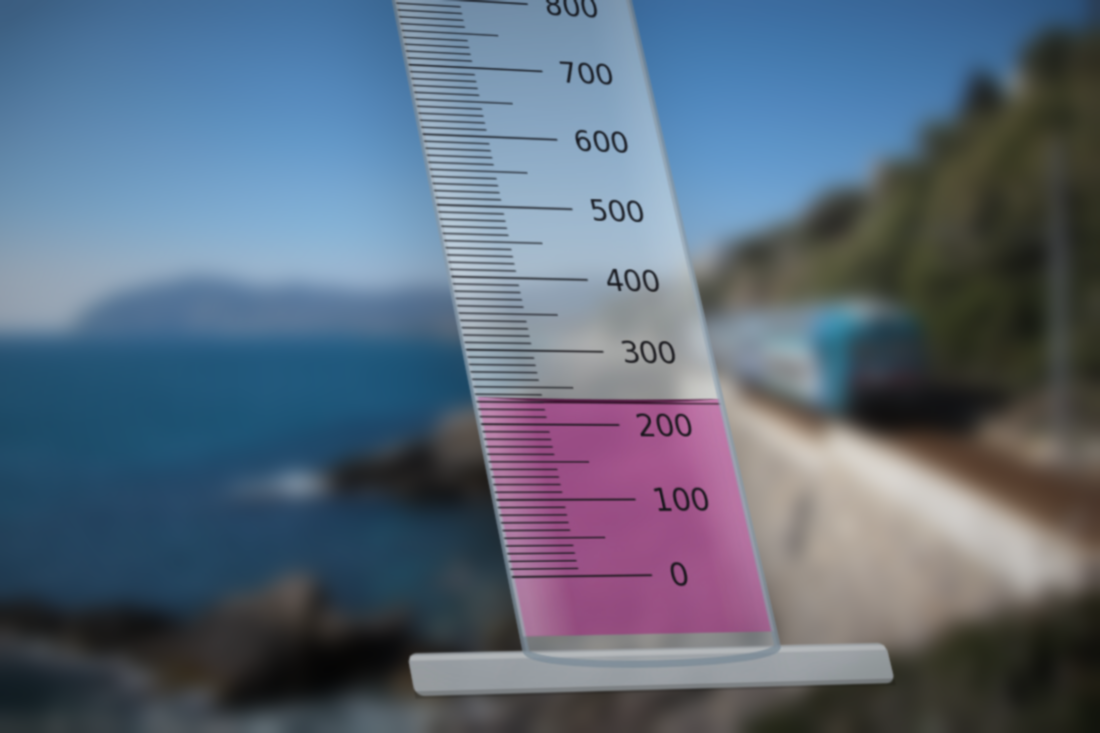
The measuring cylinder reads 230 mL
